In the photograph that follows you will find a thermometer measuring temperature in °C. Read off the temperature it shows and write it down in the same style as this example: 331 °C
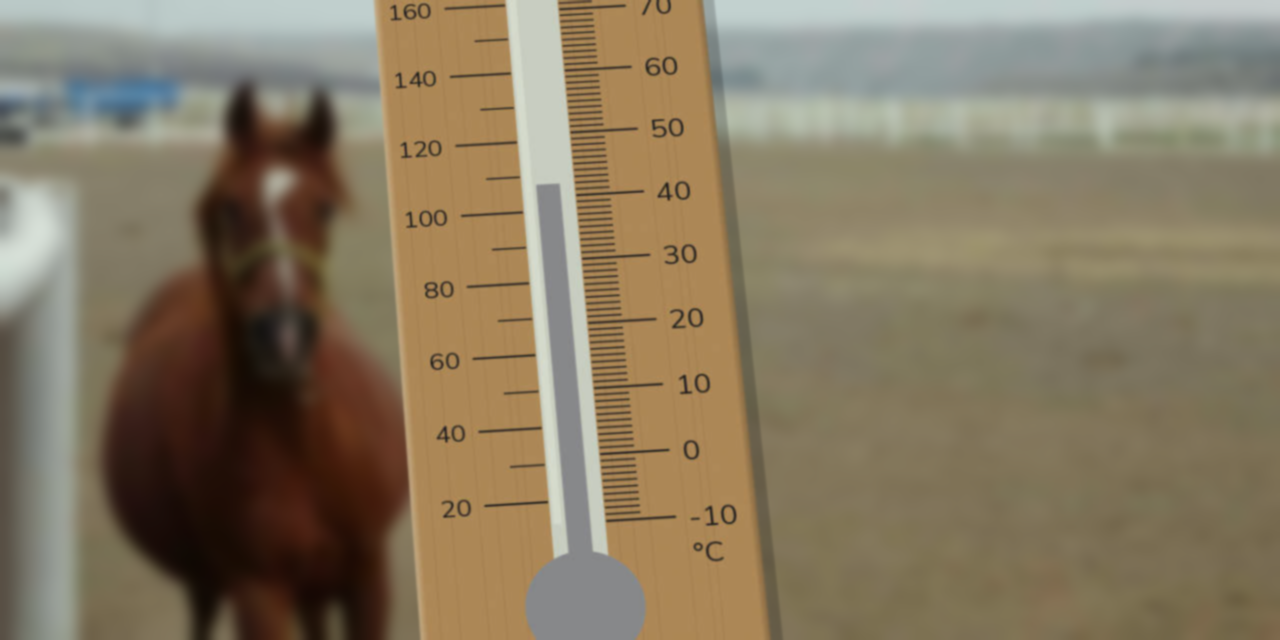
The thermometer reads 42 °C
